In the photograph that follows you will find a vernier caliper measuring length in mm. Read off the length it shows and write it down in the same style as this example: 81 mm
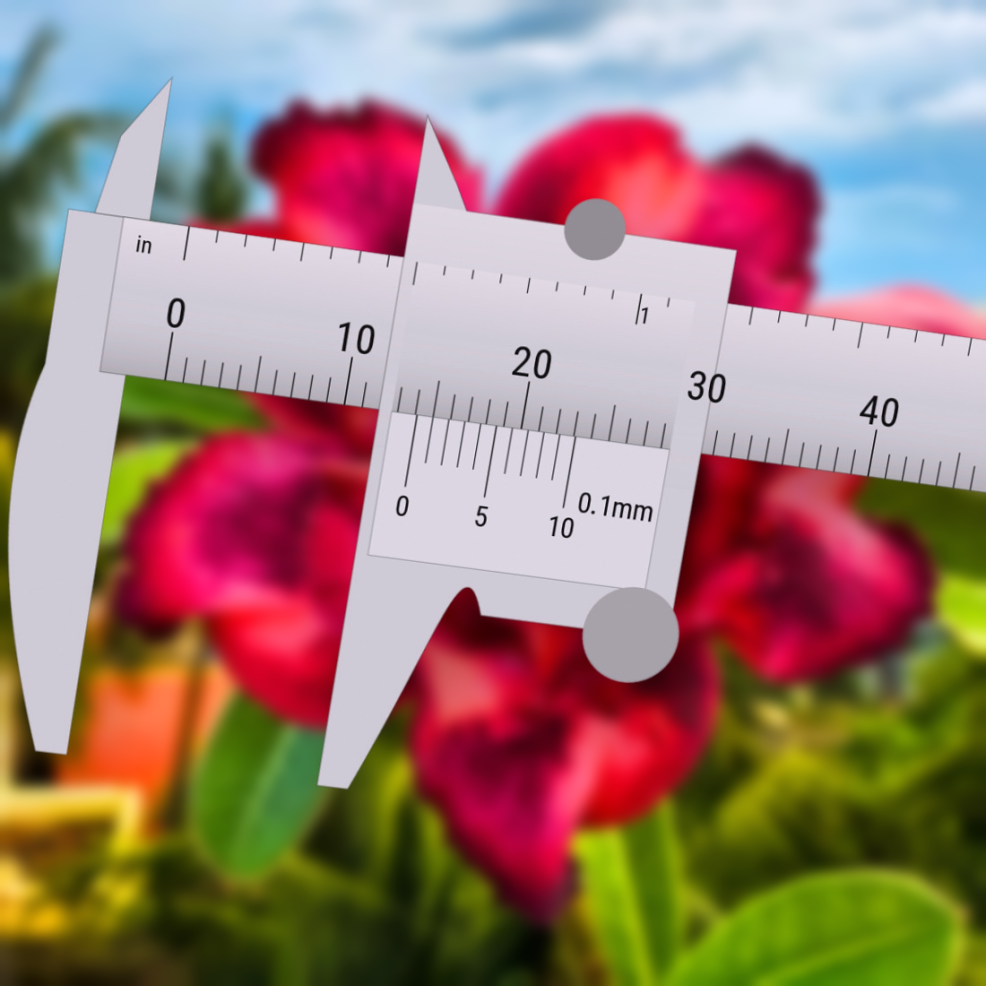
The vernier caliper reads 14.1 mm
